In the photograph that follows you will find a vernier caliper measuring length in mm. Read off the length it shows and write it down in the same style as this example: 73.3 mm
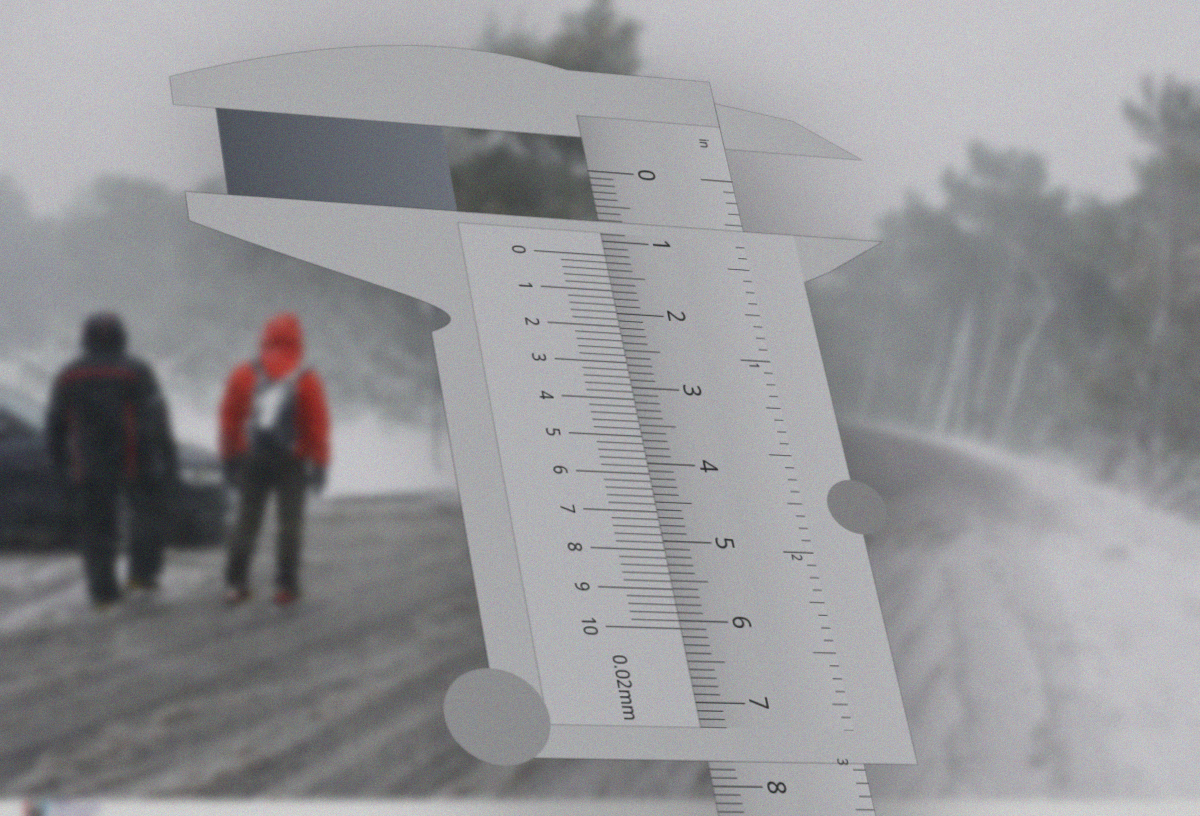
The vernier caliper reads 12.0 mm
